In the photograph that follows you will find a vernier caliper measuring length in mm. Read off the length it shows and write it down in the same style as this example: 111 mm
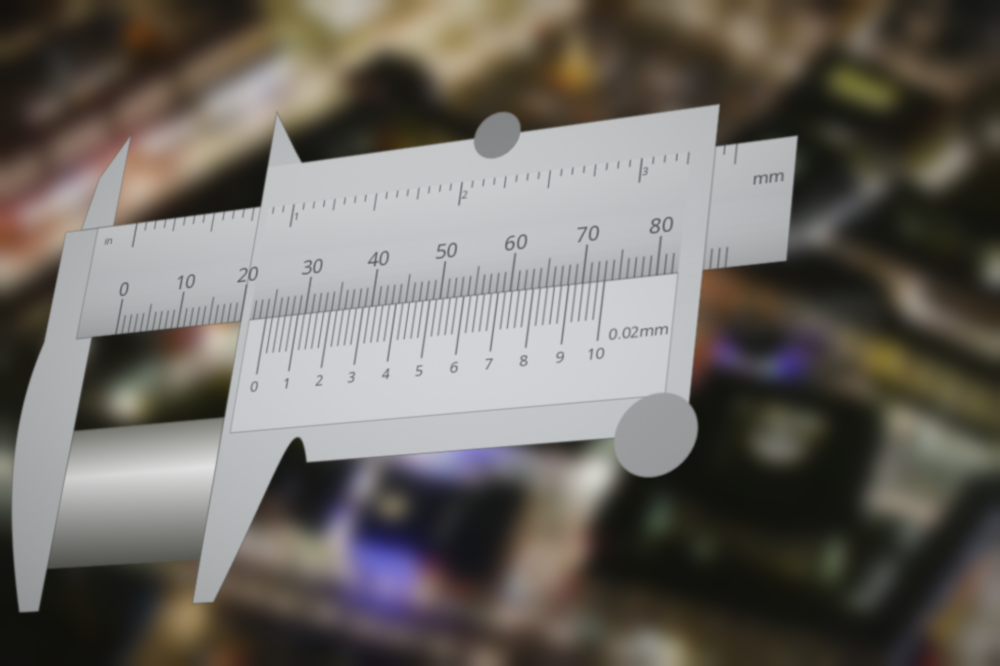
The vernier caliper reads 24.0 mm
